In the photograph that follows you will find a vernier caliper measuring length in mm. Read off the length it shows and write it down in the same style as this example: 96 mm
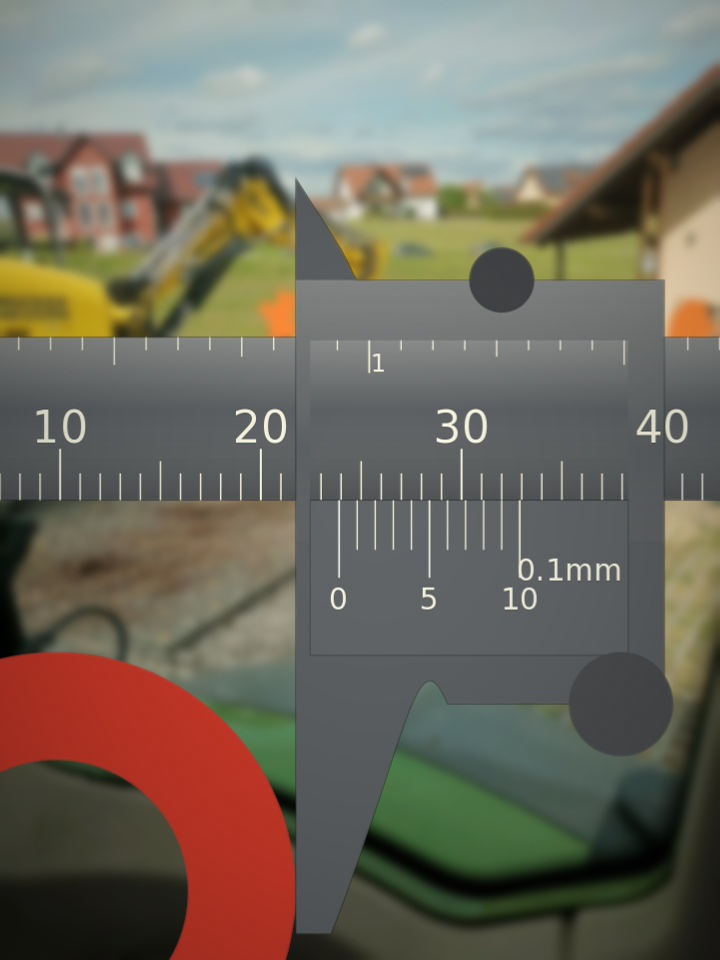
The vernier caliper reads 23.9 mm
